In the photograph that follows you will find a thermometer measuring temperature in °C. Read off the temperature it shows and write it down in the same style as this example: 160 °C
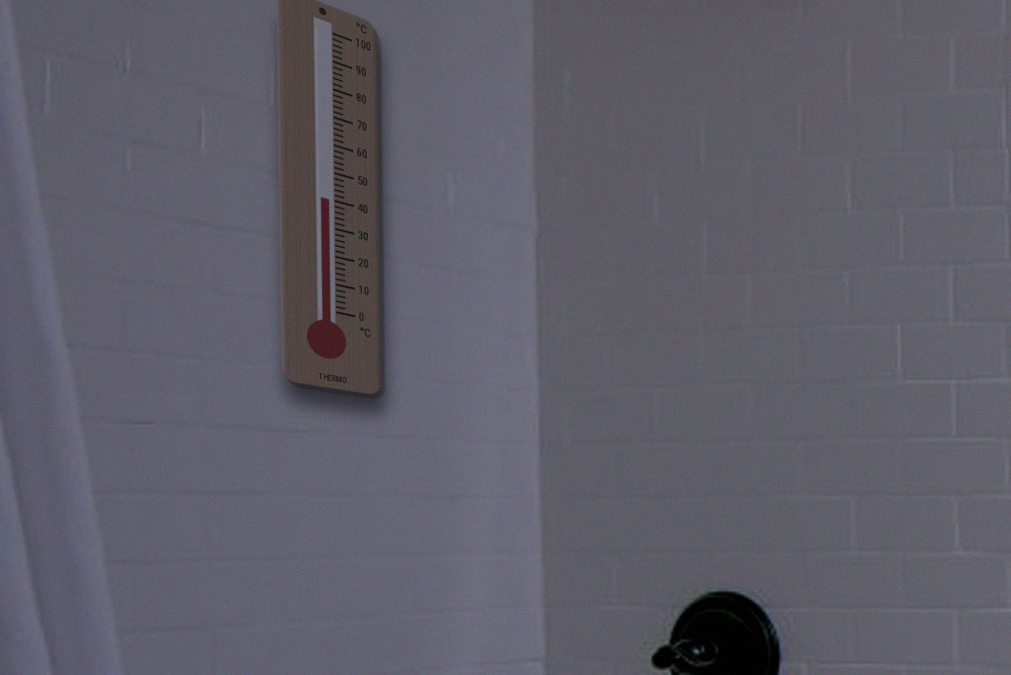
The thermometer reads 40 °C
